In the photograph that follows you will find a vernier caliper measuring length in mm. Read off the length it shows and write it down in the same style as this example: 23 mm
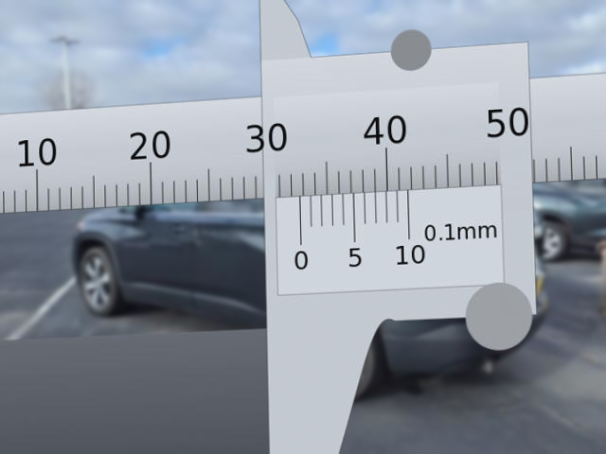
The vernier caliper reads 32.7 mm
